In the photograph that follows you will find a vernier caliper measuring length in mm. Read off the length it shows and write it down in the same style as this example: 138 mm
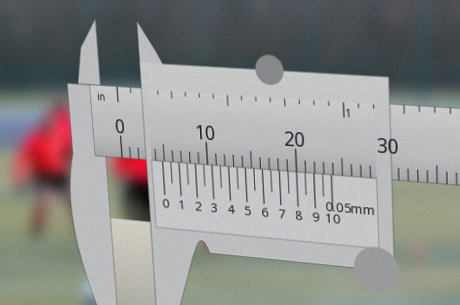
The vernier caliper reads 4.8 mm
